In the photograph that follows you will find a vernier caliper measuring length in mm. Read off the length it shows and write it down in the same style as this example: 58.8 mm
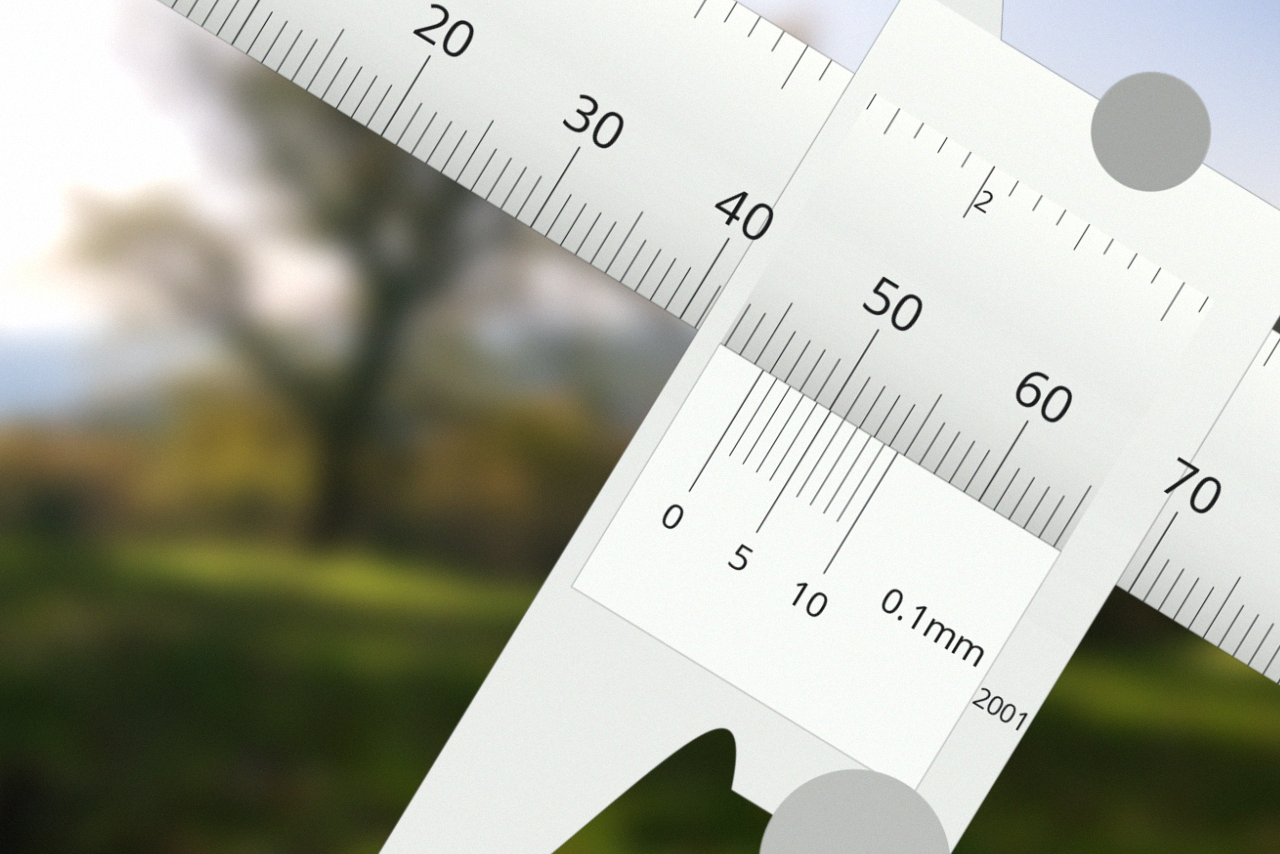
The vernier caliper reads 45.6 mm
